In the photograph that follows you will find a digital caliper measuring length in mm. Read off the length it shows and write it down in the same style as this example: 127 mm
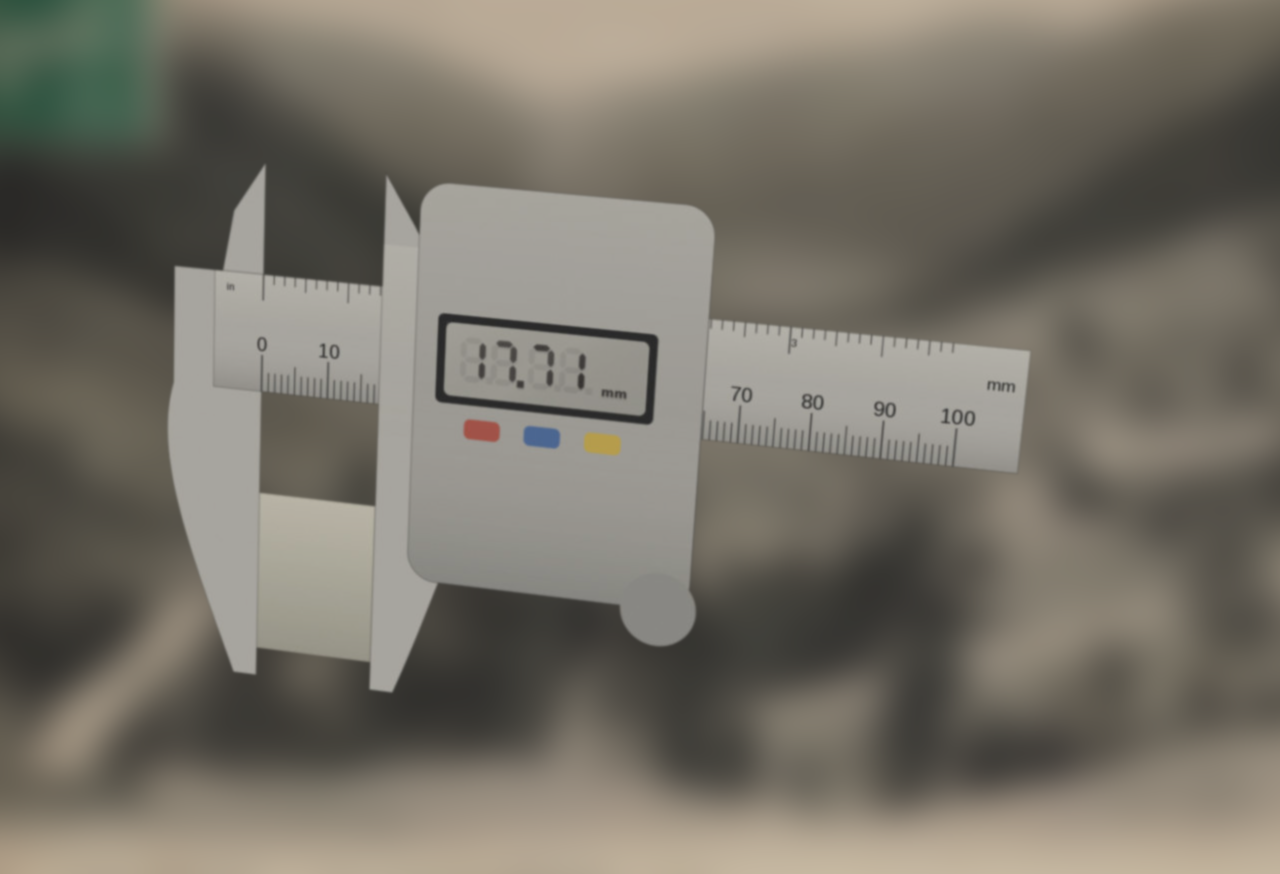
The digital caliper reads 17.71 mm
